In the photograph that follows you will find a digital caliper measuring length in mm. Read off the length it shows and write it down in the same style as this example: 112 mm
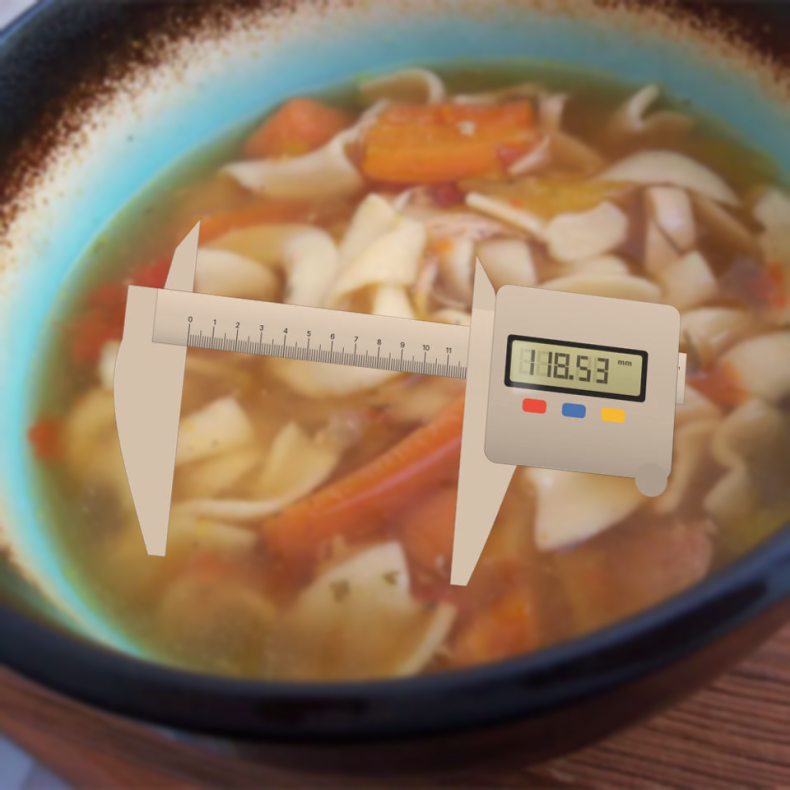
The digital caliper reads 118.53 mm
